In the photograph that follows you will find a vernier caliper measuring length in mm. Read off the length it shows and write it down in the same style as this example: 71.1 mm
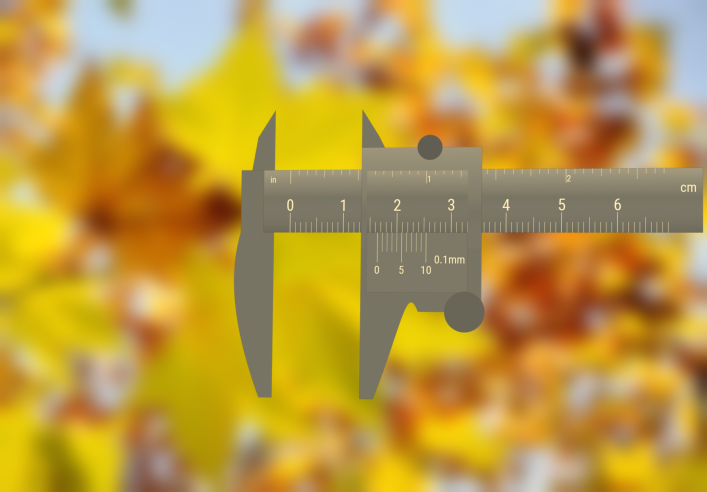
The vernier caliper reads 16.4 mm
